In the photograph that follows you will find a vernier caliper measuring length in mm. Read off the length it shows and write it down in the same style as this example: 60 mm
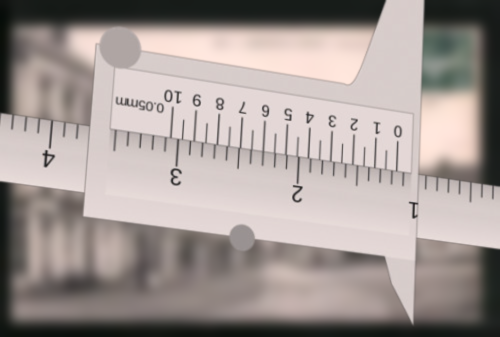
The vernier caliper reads 11.6 mm
